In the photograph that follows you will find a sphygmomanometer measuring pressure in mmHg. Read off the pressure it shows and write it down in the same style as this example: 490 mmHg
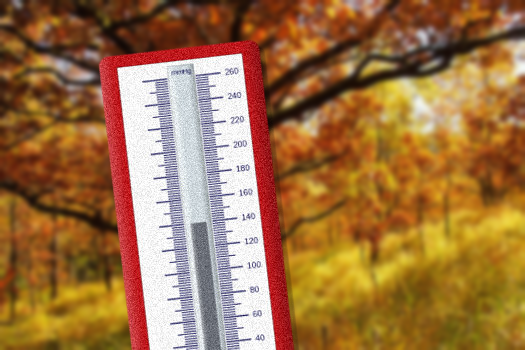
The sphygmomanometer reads 140 mmHg
